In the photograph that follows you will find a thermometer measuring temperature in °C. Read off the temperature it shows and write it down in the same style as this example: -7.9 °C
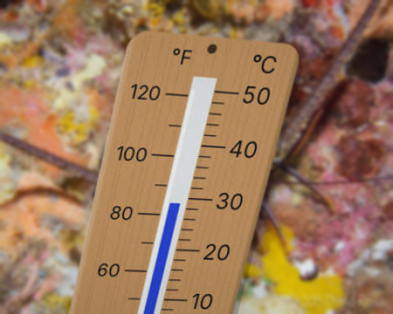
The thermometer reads 29 °C
